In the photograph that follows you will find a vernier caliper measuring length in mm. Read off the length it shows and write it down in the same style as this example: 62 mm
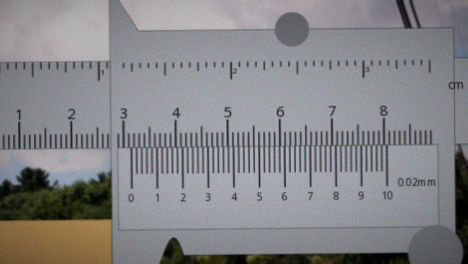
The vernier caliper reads 31.5 mm
